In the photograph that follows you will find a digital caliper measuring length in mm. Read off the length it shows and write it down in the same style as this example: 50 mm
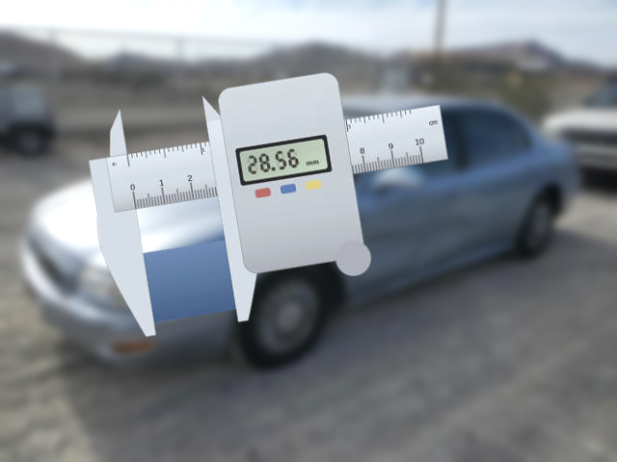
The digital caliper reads 28.56 mm
